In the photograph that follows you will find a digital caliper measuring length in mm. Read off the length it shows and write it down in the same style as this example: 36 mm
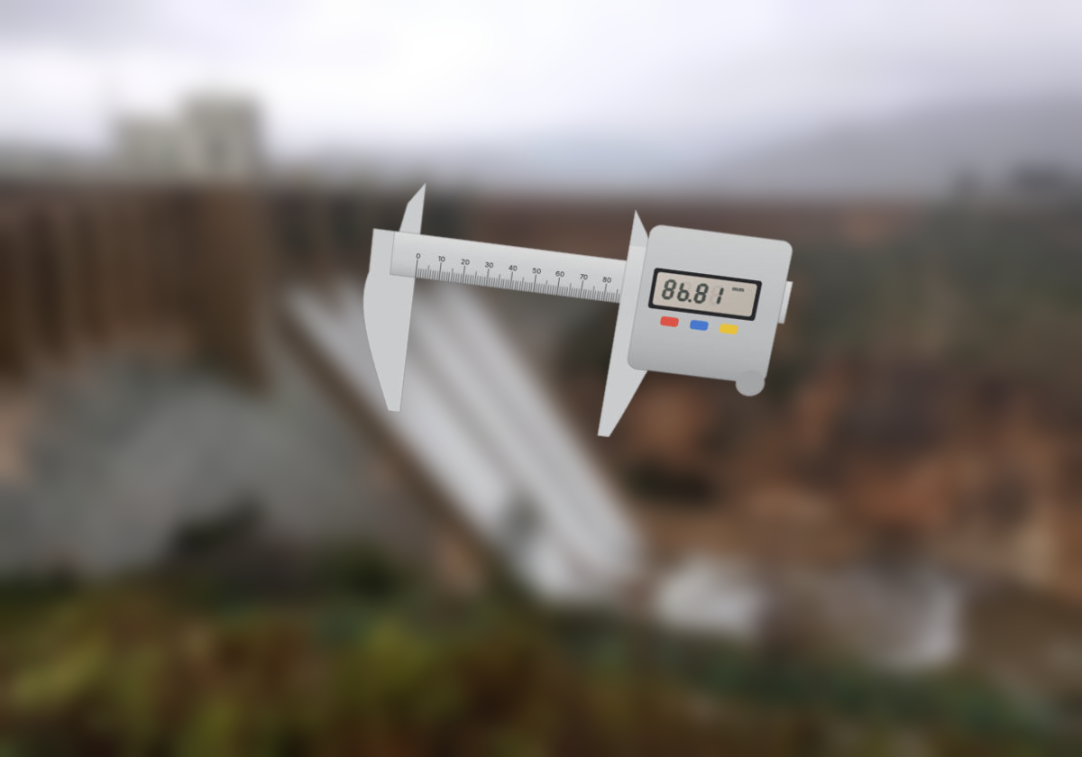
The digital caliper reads 86.81 mm
